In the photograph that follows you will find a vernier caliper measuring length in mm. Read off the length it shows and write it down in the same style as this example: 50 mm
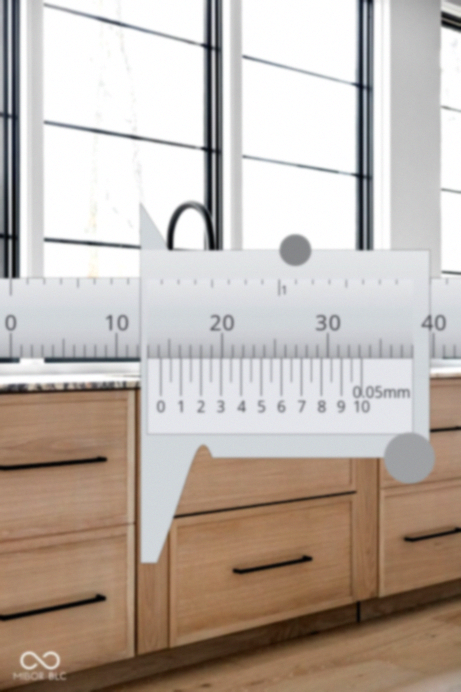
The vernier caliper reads 14.2 mm
